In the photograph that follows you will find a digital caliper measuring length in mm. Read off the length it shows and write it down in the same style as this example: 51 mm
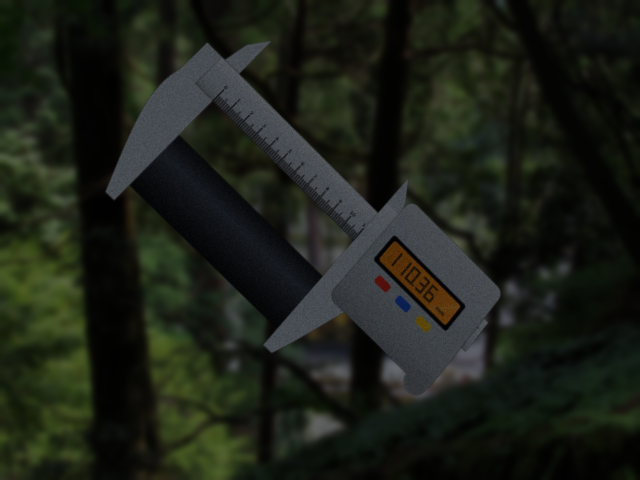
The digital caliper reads 110.36 mm
